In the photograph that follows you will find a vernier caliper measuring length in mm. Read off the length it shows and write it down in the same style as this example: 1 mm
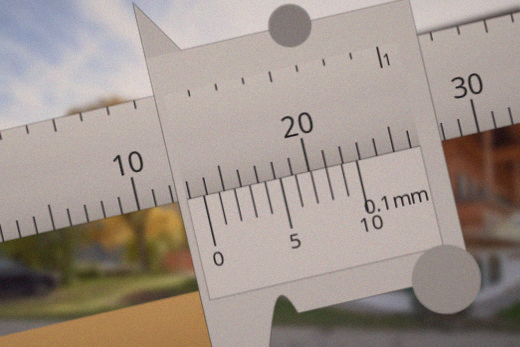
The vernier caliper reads 13.8 mm
